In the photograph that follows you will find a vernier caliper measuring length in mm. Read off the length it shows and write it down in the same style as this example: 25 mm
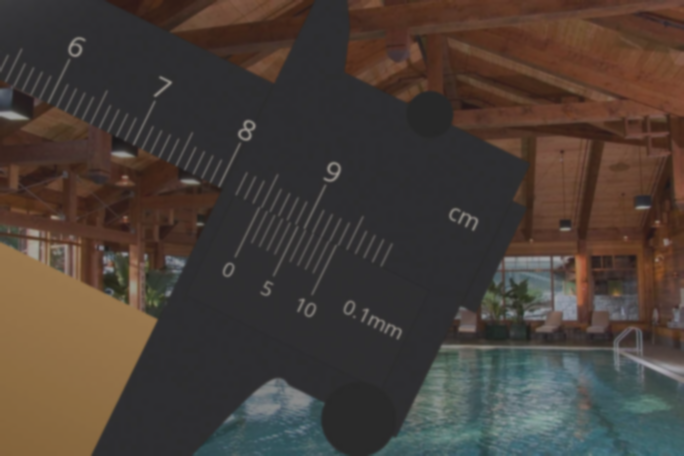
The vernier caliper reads 84.8 mm
